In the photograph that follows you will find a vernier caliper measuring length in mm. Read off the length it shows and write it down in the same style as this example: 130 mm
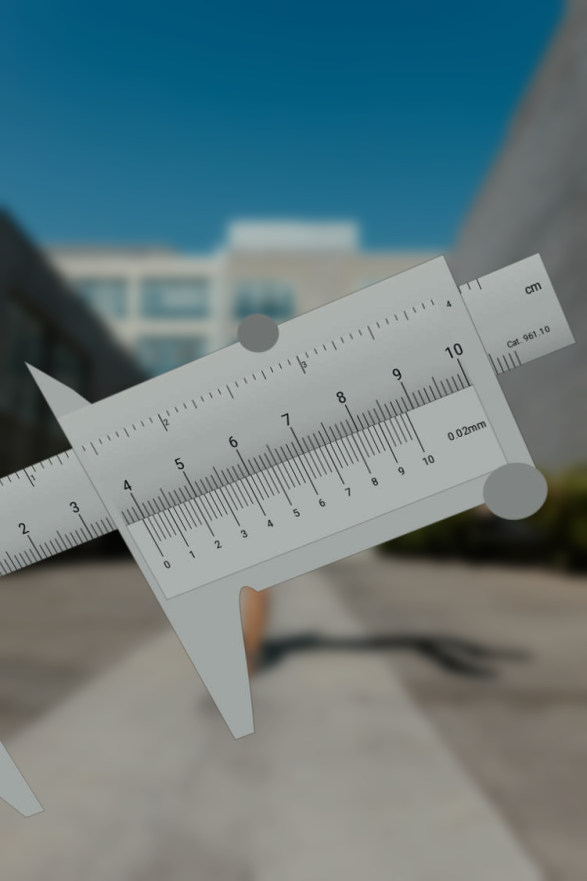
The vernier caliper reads 39.6 mm
